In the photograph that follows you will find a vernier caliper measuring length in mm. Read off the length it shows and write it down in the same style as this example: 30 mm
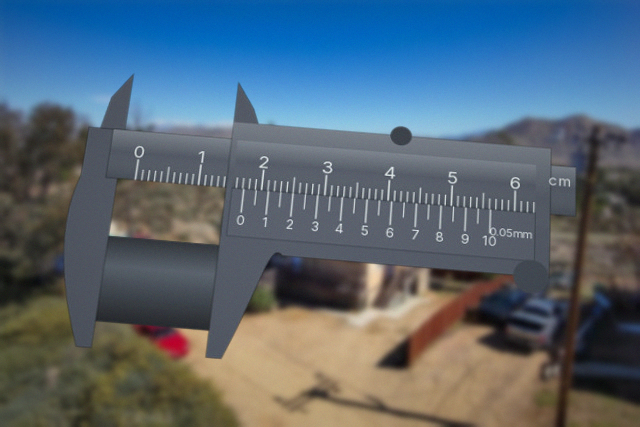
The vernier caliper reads 17.2 mm
